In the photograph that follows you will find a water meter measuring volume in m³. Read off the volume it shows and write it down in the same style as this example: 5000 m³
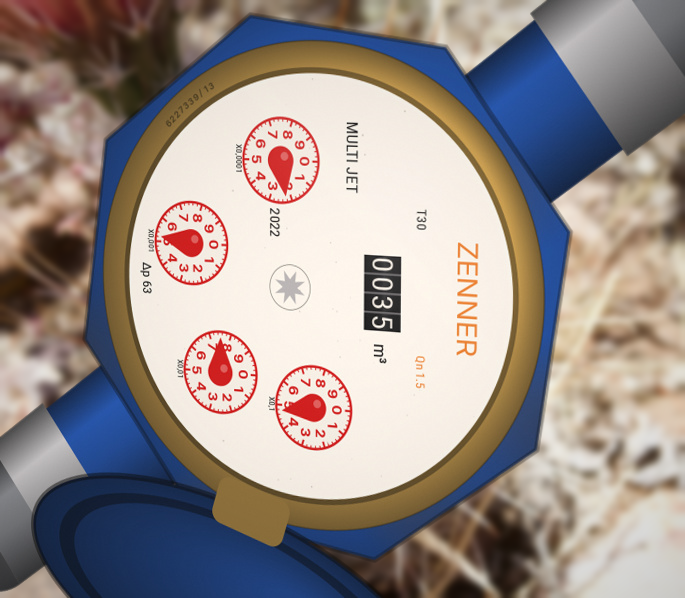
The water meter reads 35.4752 m³
